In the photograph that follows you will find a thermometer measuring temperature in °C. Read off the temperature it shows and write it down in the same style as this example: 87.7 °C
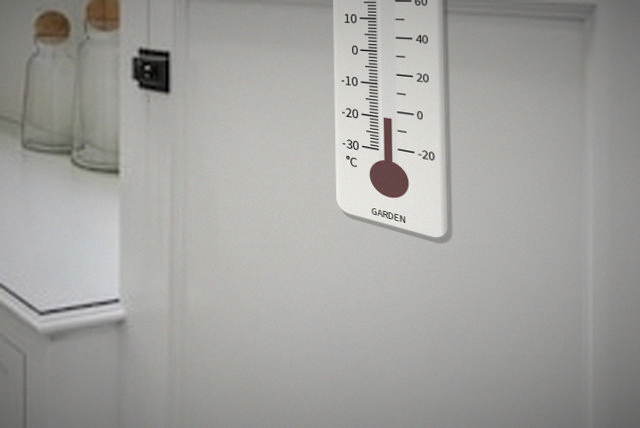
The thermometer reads -20 °C
